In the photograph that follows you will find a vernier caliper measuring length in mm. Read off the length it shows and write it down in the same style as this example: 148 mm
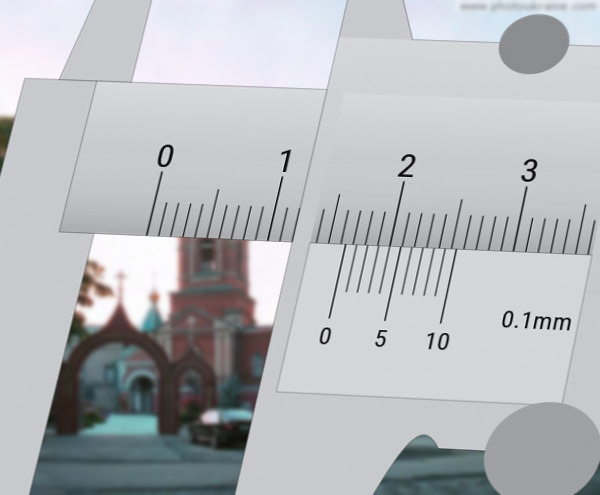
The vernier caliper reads 16.4 mm
